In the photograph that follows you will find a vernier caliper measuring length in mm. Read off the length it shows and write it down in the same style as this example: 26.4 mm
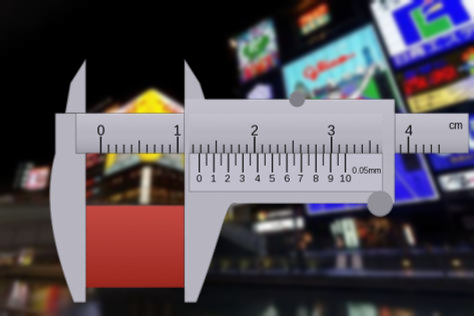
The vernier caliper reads 12.8 mm
